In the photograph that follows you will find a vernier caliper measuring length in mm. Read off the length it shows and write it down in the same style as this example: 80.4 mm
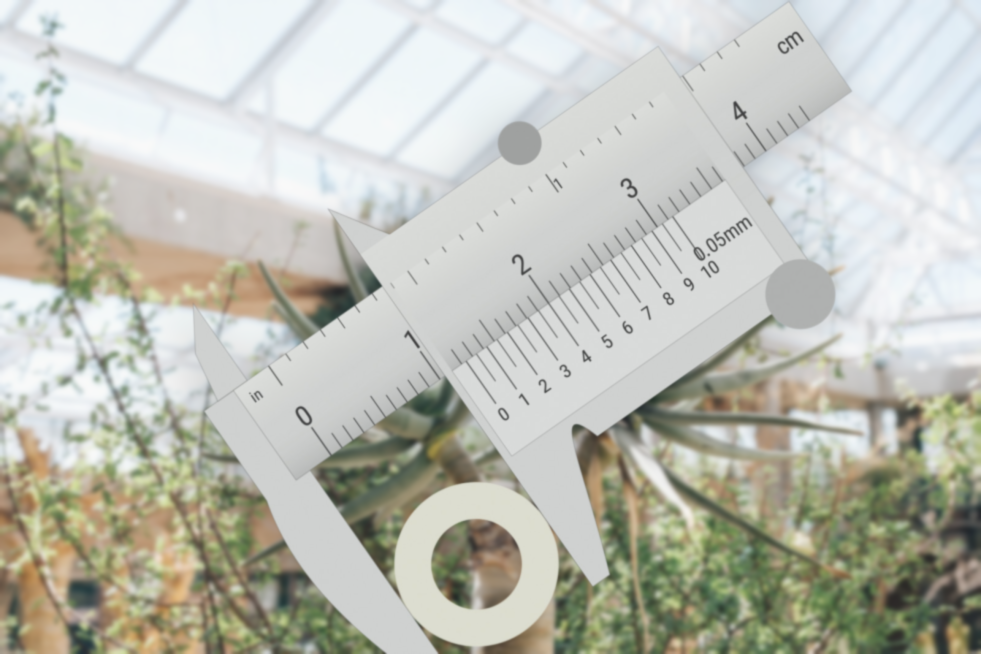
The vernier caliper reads 12.4 mm
